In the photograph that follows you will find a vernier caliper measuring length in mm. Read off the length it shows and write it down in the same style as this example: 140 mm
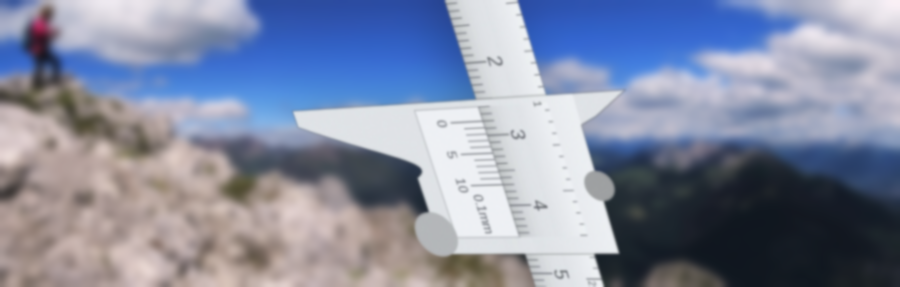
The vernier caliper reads 28.0 mm
